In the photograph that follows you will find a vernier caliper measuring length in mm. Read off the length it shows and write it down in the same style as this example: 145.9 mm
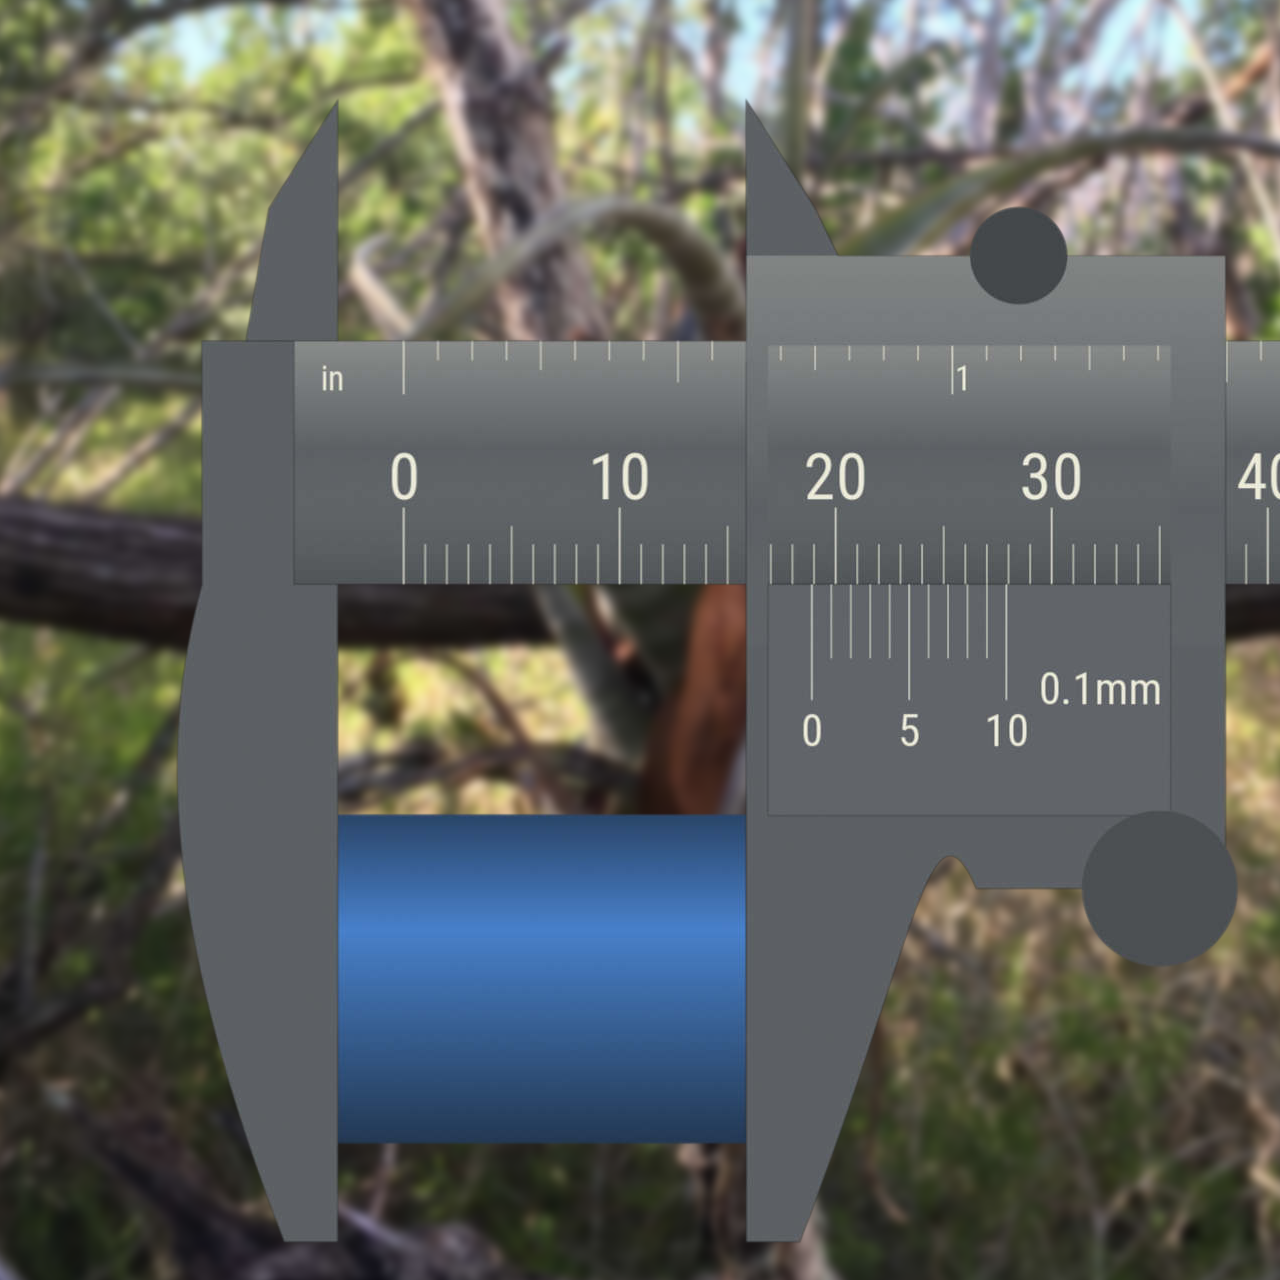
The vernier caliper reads 18.9 mm
